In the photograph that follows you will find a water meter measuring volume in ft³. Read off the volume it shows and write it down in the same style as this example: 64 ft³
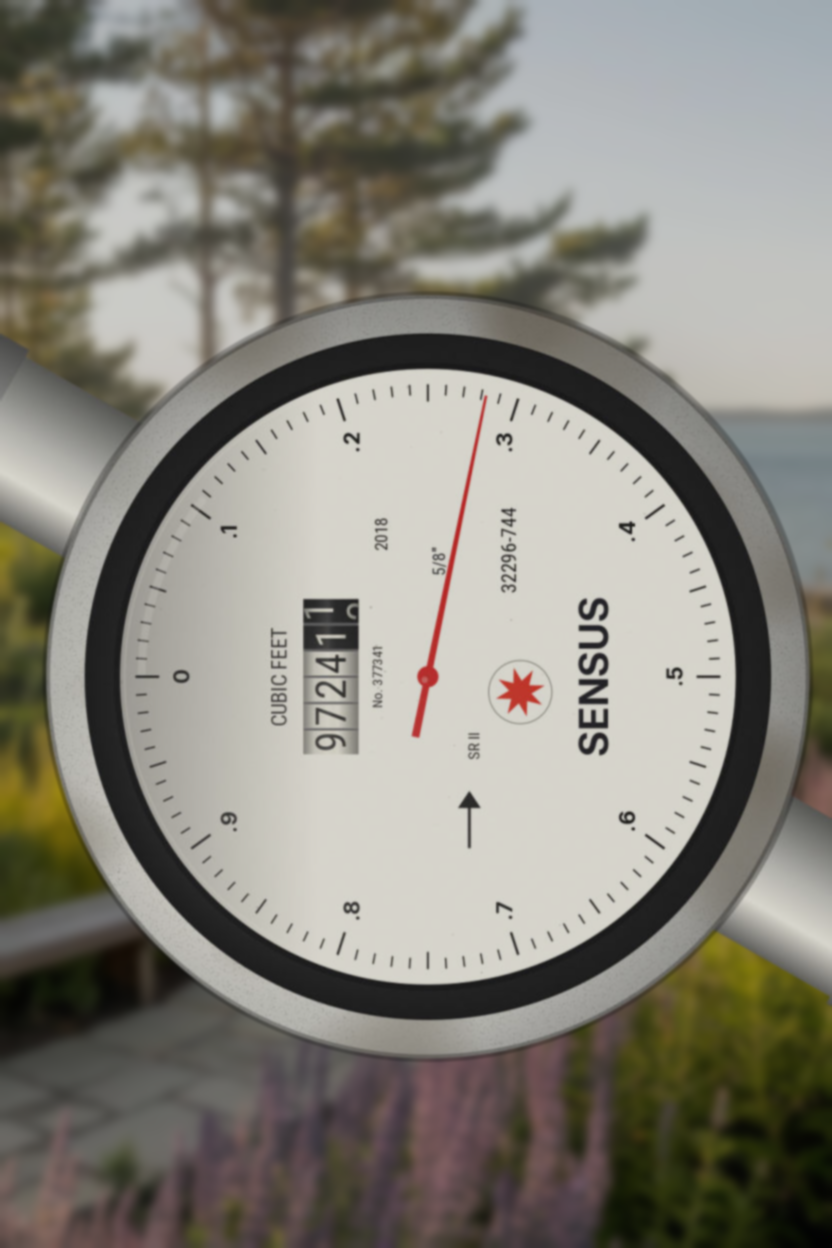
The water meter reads 972411.28 ft³
